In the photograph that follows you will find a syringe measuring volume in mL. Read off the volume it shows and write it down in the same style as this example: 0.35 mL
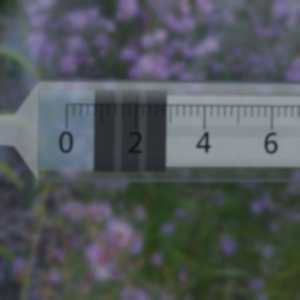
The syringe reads 0.8 mL
